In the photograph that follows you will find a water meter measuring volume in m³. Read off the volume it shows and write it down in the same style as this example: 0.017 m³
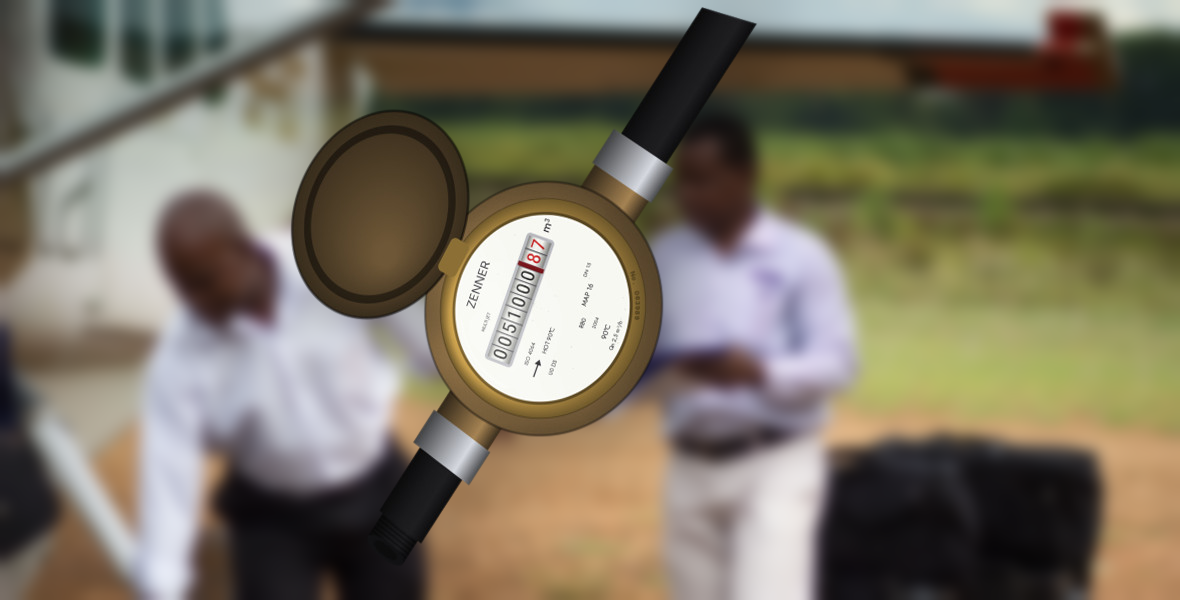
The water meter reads 51000.87 m³
